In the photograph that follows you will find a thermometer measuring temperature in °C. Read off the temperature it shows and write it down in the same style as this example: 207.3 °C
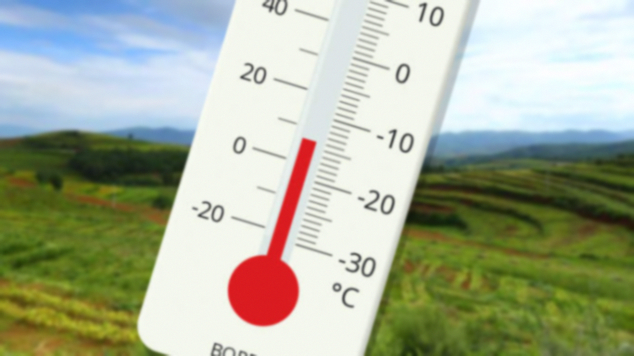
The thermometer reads -14 °C
